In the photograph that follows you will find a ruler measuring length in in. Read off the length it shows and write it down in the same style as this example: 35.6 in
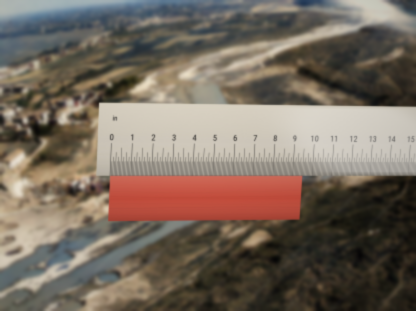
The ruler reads 9.5 in
